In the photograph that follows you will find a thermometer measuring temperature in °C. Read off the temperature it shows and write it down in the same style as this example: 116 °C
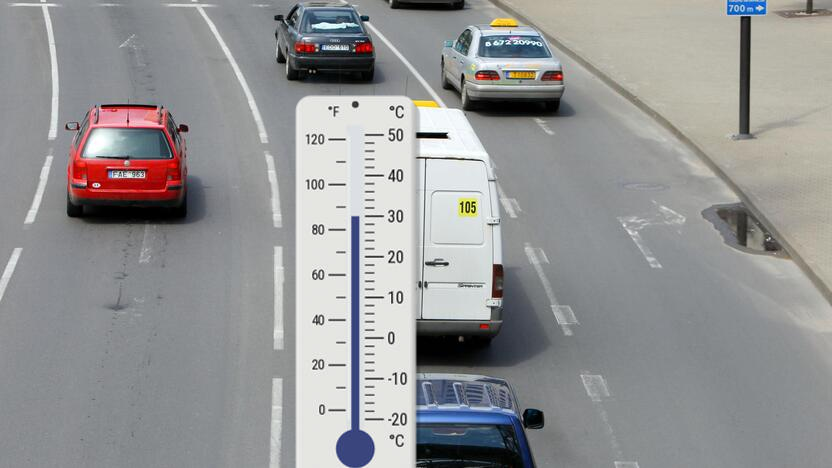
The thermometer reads 30 °C
